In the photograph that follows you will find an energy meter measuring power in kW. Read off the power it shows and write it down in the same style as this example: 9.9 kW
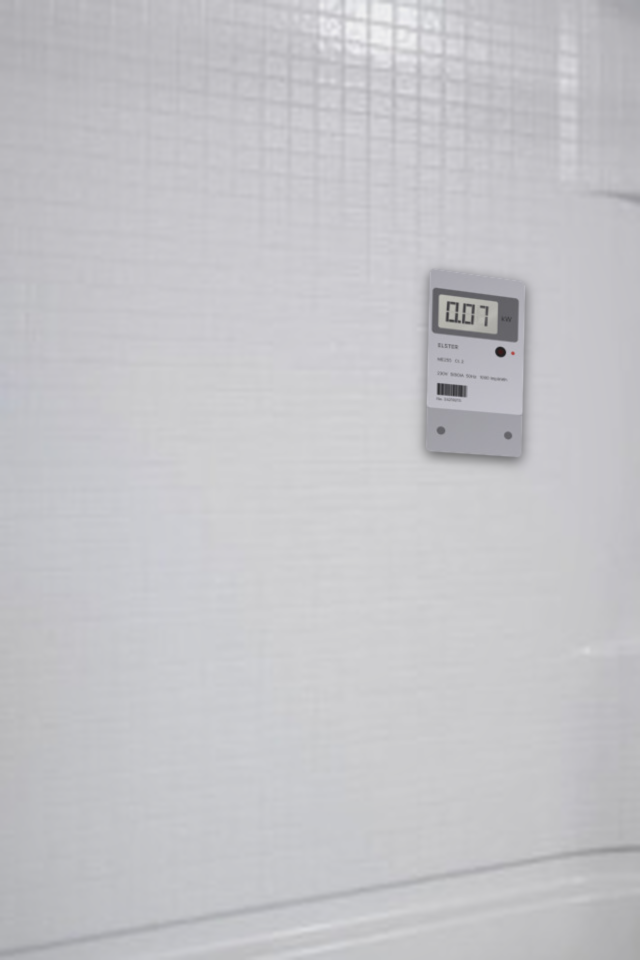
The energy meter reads 0.07 kW
